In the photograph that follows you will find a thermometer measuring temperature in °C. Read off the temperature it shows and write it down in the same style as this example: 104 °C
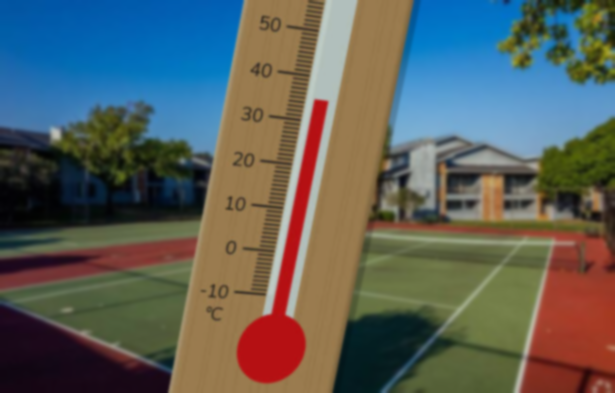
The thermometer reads 35 °C
